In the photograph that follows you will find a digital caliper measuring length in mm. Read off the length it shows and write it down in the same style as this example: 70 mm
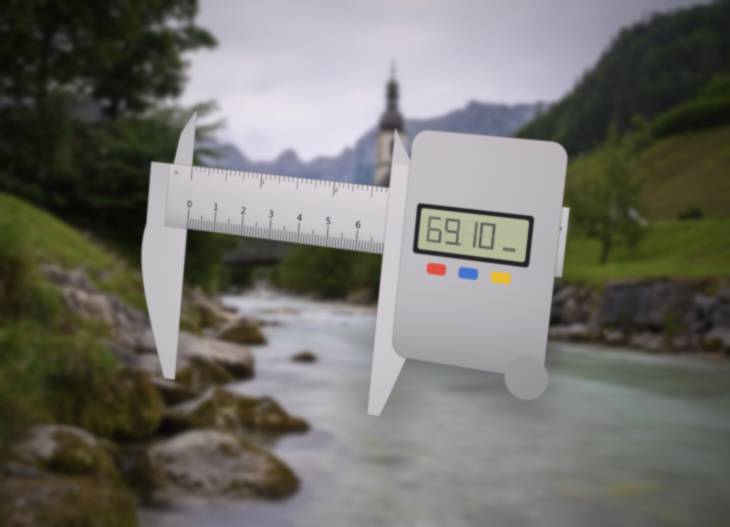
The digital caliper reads 69.10 mm
